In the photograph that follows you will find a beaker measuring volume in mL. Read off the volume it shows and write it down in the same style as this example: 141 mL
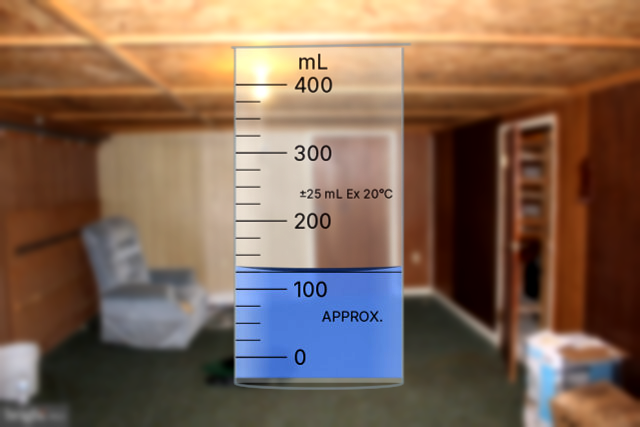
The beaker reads 125 mL
